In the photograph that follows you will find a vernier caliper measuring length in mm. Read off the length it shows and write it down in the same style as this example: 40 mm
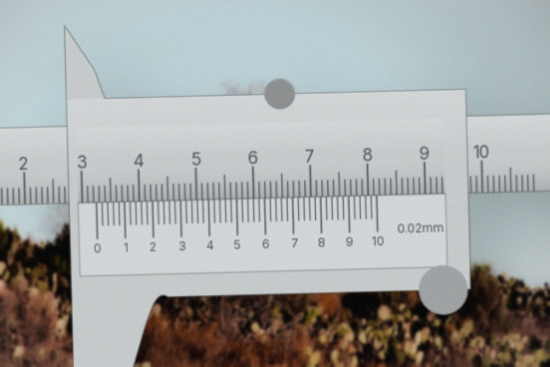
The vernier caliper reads 32.5 mm
